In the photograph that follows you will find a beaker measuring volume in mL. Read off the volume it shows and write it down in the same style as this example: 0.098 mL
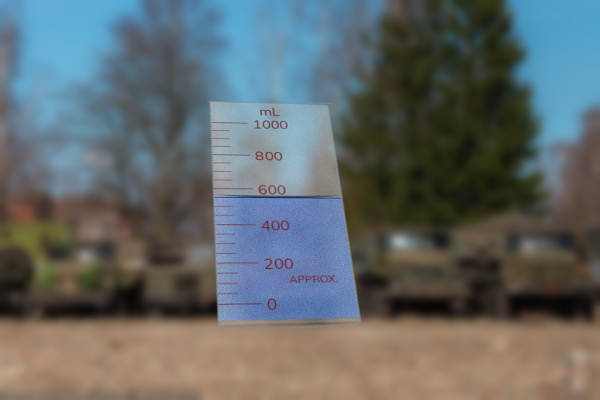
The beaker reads 550 mL
